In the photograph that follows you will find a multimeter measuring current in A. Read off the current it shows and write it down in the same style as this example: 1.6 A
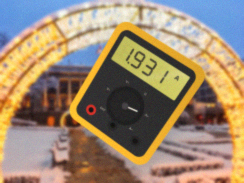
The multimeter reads 1.931 A
